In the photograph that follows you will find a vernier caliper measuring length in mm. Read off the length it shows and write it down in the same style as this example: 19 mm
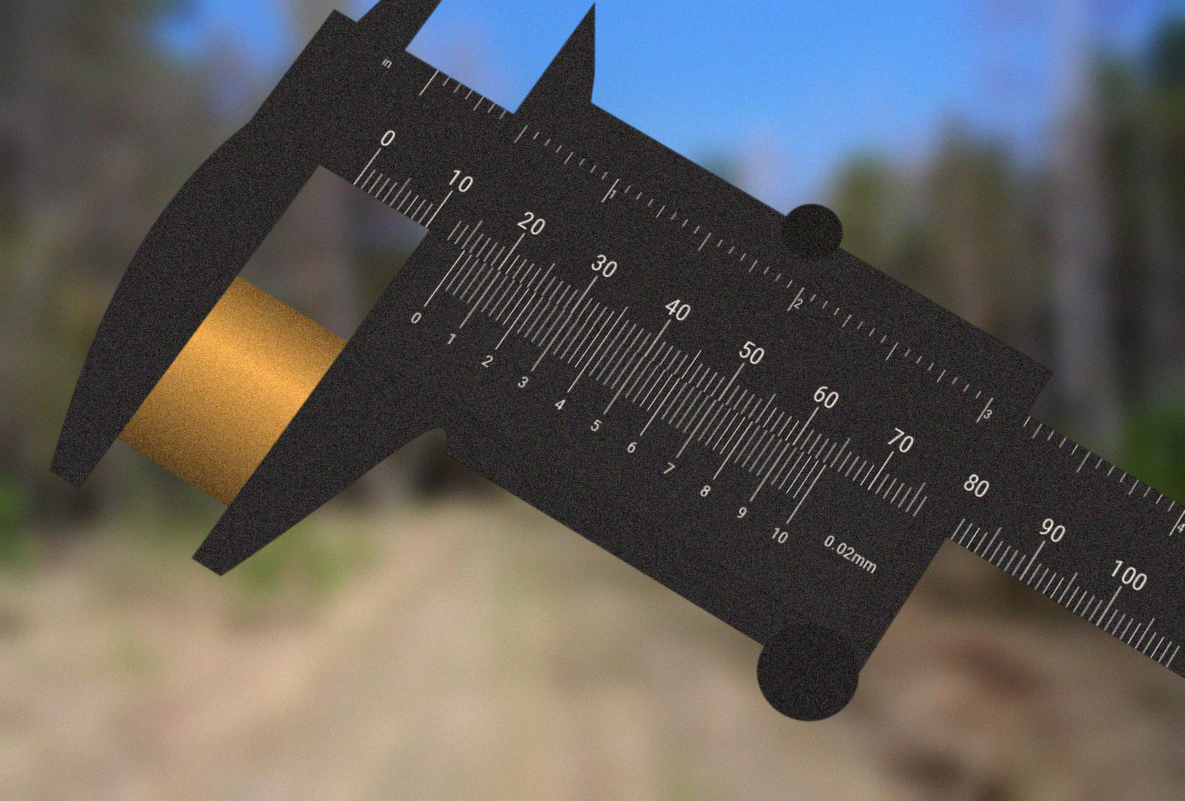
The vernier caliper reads 15.4 mm
